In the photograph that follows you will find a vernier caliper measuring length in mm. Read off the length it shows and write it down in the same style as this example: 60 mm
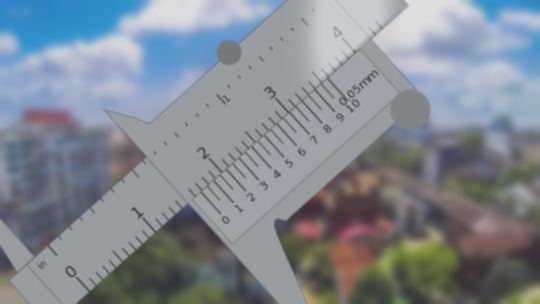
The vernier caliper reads 16.8 mm
